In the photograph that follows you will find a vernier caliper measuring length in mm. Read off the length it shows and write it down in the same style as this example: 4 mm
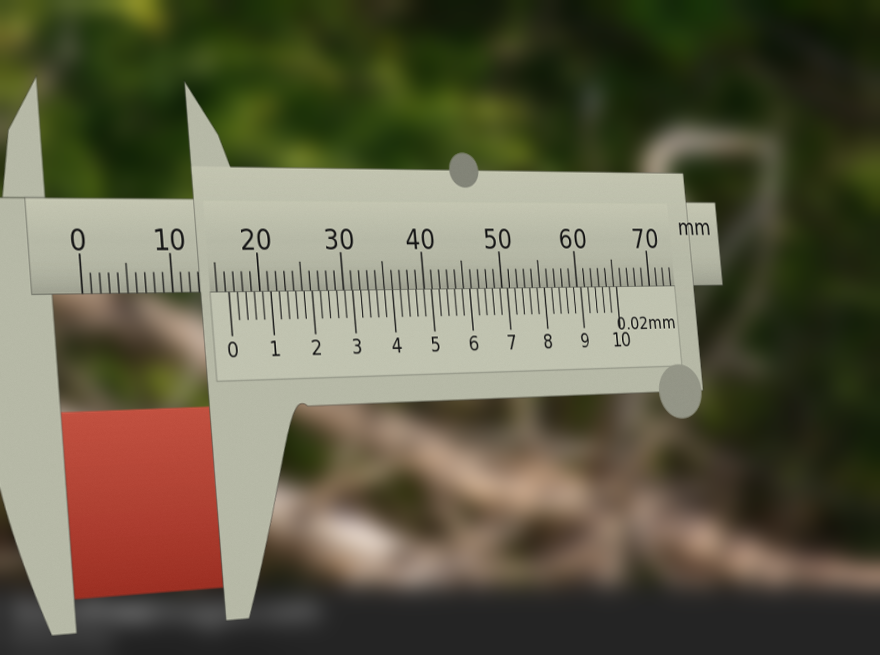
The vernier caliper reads 16.4 mm
